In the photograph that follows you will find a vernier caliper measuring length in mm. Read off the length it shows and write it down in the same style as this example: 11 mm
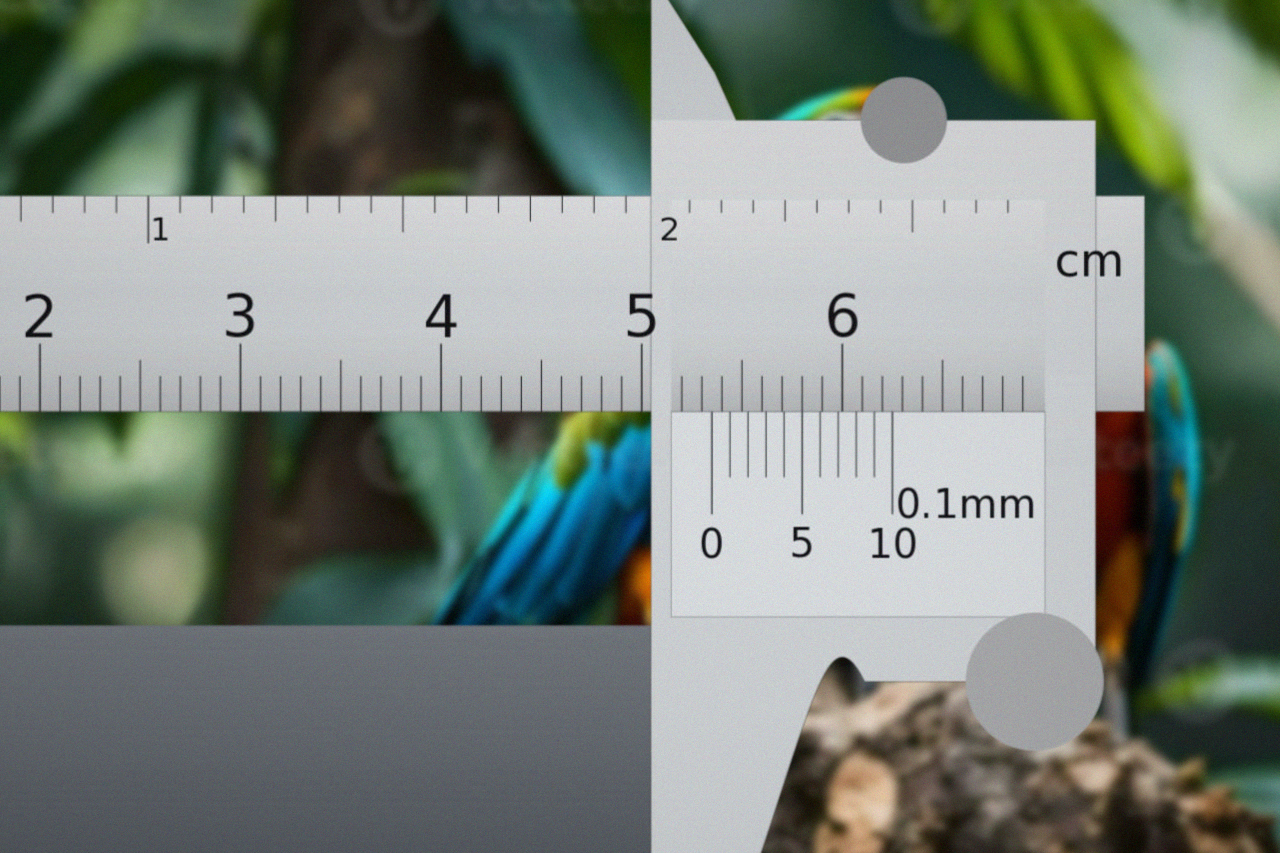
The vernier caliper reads 53.5 mm
